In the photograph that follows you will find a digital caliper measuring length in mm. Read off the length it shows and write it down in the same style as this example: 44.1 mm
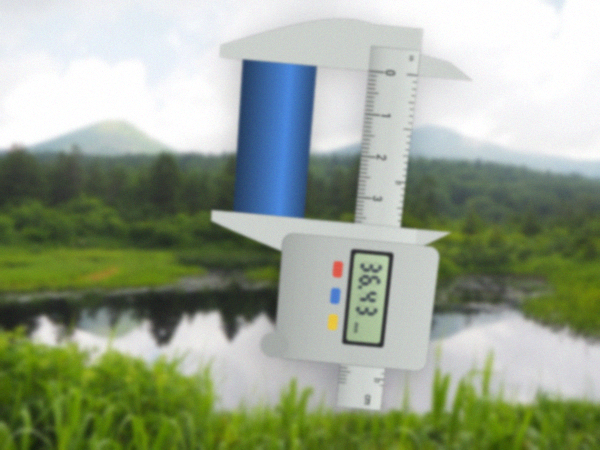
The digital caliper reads 36.43 mm
